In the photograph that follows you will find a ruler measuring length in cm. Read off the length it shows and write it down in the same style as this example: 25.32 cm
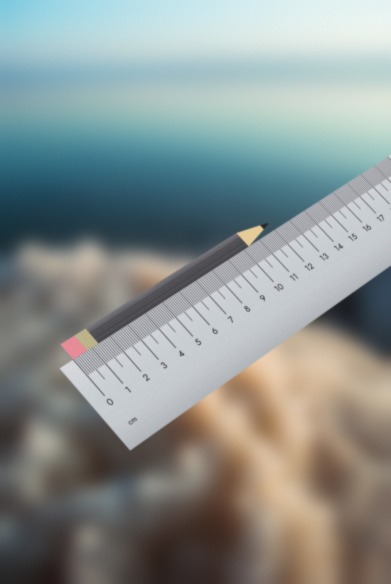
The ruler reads 12 cm
